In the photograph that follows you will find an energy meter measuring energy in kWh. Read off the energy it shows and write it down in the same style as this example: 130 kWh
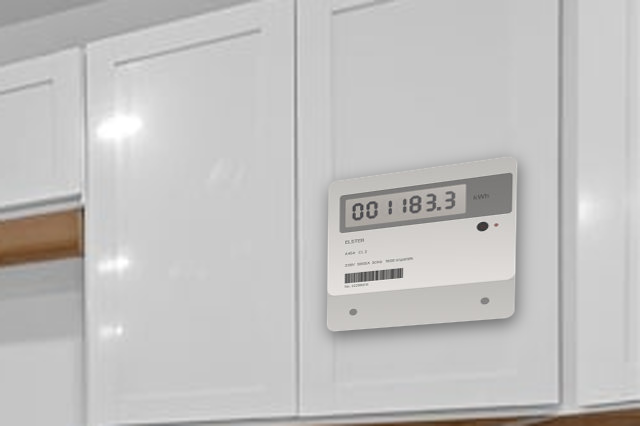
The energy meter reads 1183.3 kWh
